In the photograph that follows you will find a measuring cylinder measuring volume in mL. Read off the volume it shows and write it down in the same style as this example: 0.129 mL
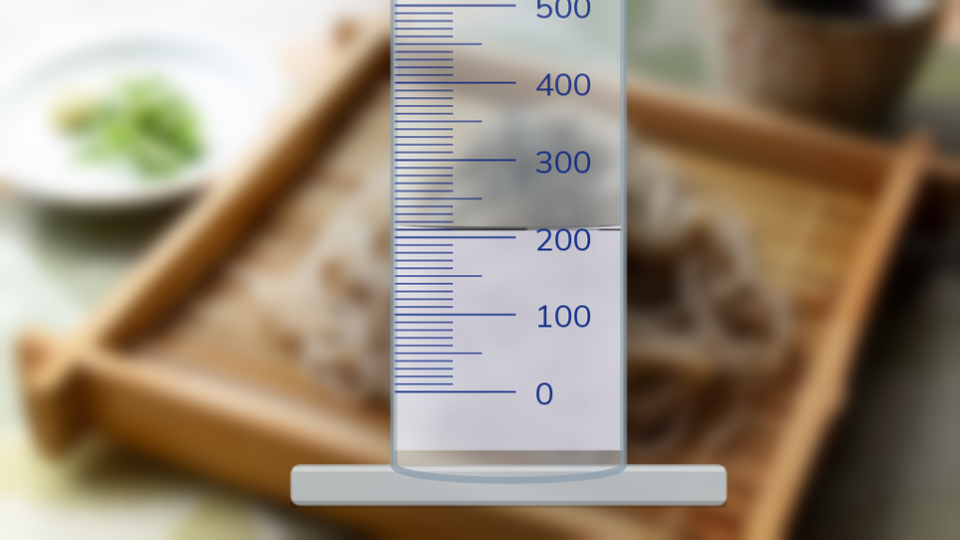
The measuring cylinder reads 210 mL
